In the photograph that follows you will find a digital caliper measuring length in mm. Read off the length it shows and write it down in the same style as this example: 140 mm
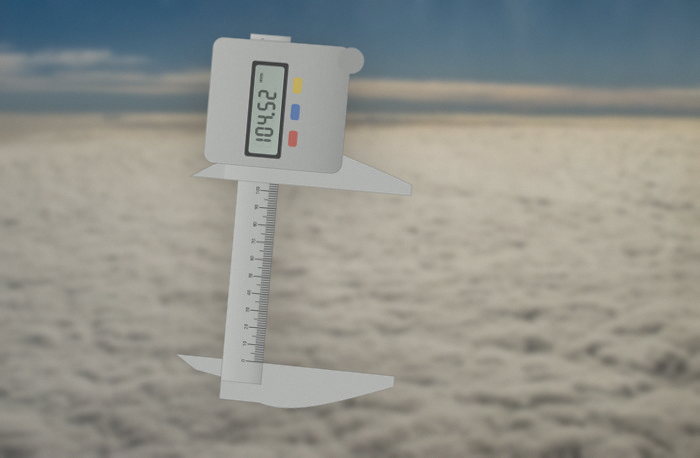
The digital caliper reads 104.52 mm
